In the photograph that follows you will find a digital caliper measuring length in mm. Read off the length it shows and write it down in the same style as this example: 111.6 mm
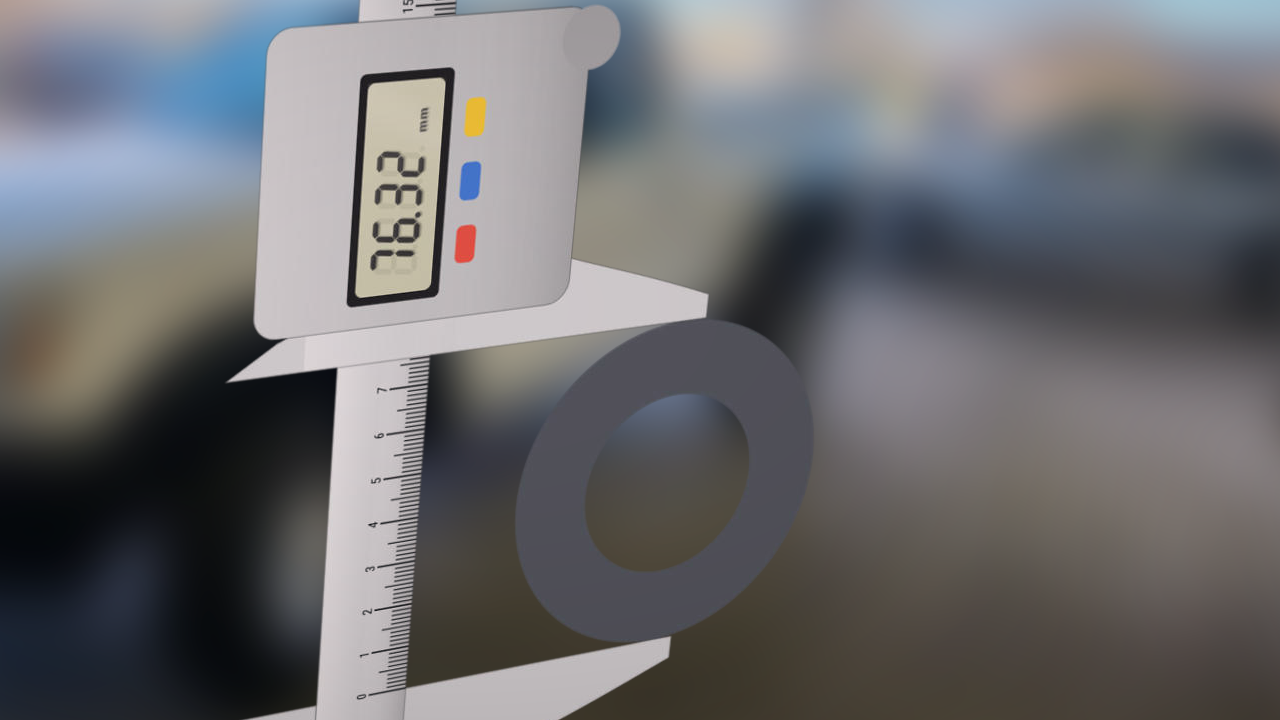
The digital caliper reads 76.32 mm
